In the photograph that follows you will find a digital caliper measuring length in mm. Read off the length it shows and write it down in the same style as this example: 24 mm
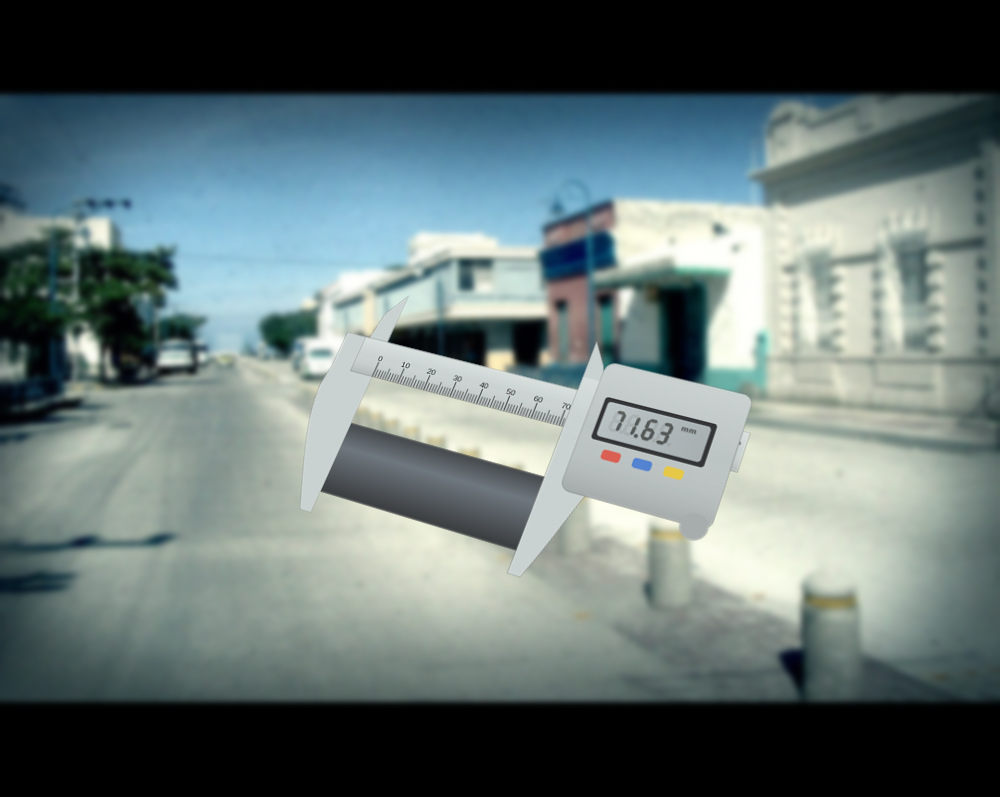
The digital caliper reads 71.63 mm
